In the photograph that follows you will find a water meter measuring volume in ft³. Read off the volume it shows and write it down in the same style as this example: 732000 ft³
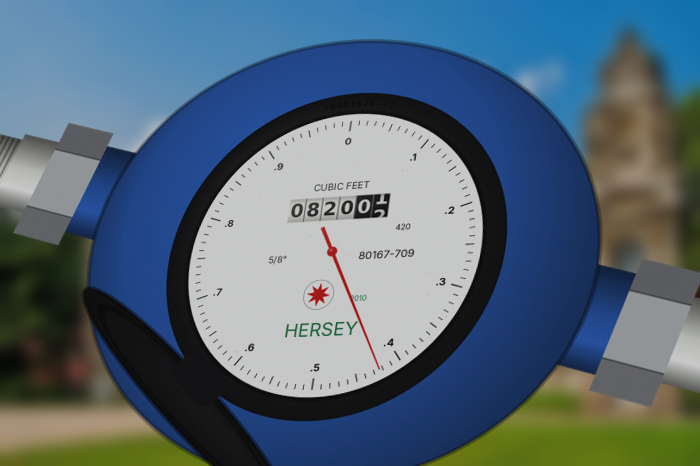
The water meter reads 82001.42 ft³
